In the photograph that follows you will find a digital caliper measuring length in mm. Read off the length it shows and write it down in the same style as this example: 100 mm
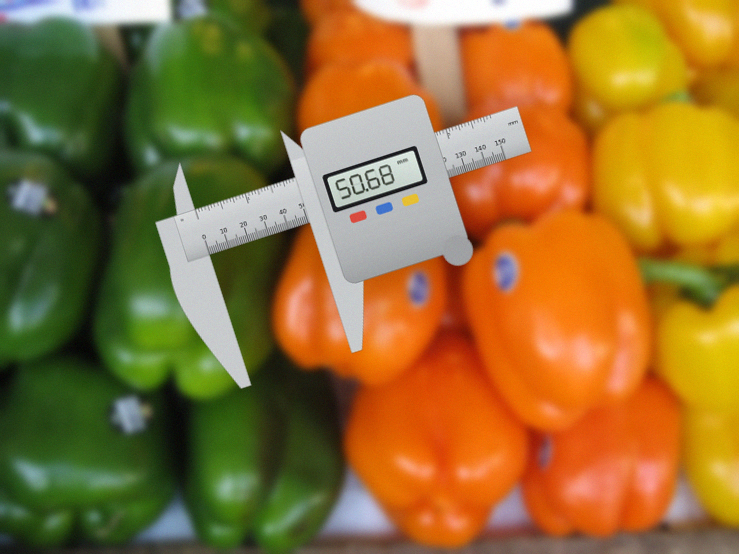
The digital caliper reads 50.68 mm
